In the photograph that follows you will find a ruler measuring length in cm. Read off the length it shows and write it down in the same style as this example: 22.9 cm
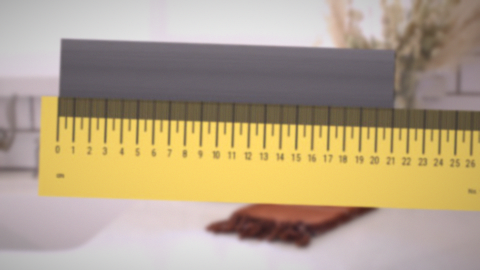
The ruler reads 21 cm
